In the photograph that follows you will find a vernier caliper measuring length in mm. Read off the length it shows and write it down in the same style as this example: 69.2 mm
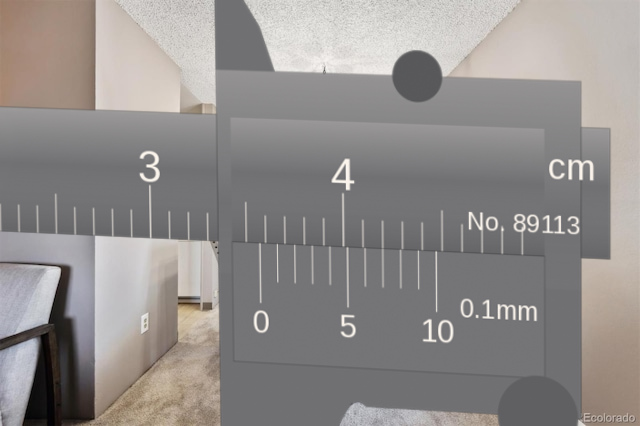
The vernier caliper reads 35.7 mm
